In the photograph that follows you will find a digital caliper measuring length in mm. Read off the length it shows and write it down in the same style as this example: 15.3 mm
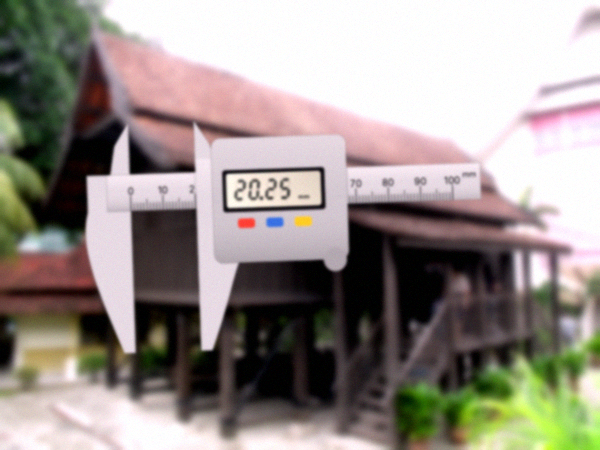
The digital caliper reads 20.25 mm
